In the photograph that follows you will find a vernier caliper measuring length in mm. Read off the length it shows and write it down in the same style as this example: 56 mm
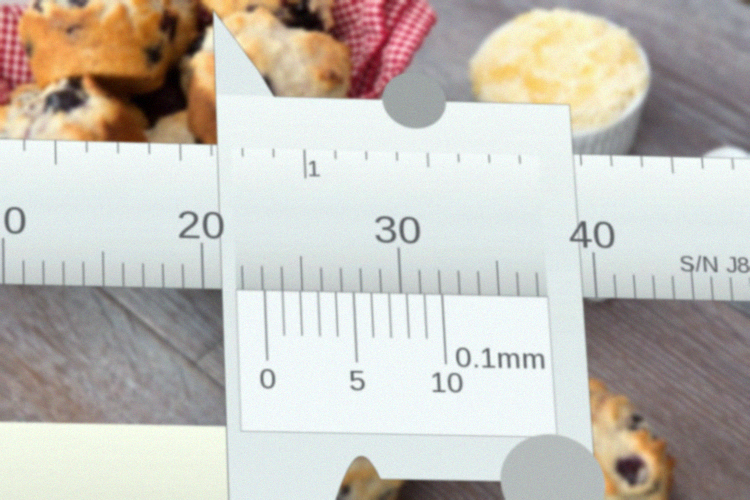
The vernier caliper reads 23.1 mm
